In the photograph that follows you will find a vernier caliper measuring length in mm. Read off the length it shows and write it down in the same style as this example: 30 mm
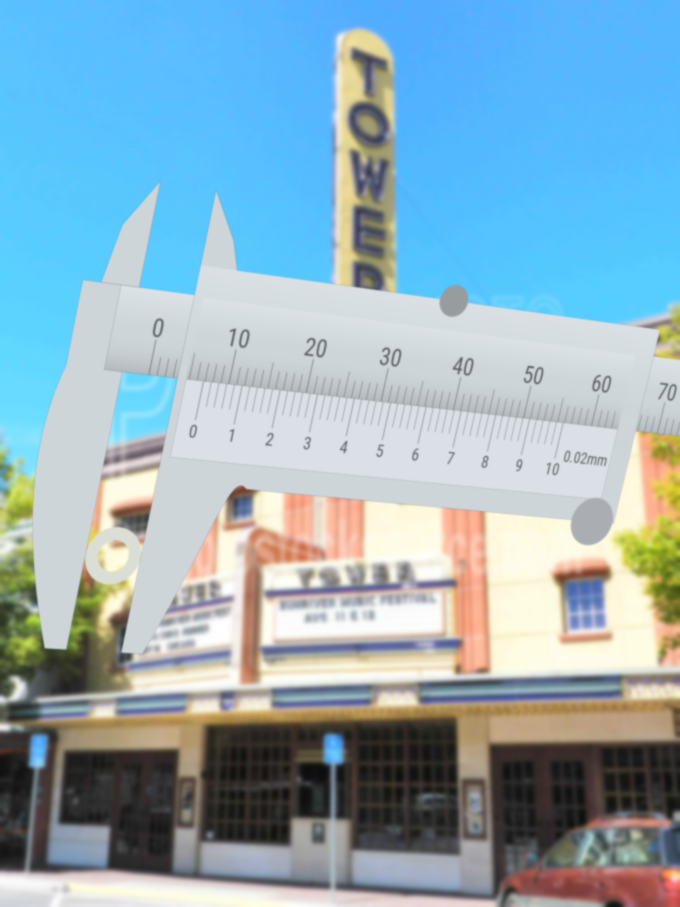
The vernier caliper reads 6.8 mm
